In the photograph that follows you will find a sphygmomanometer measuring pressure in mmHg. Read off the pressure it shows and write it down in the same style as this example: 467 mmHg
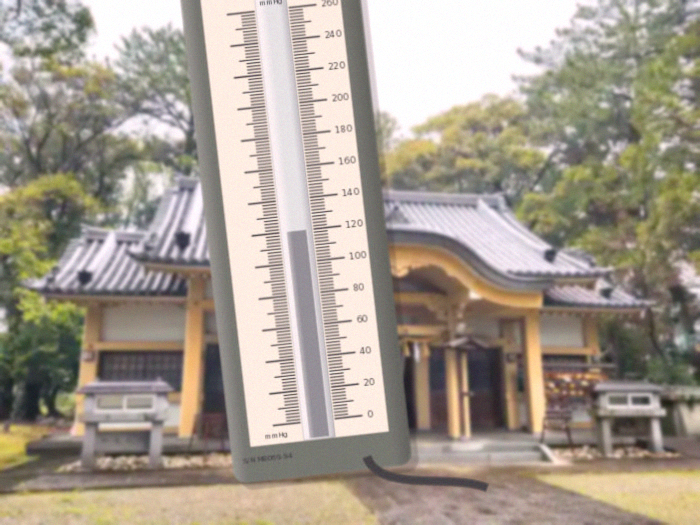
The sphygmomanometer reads 120 mmHg
